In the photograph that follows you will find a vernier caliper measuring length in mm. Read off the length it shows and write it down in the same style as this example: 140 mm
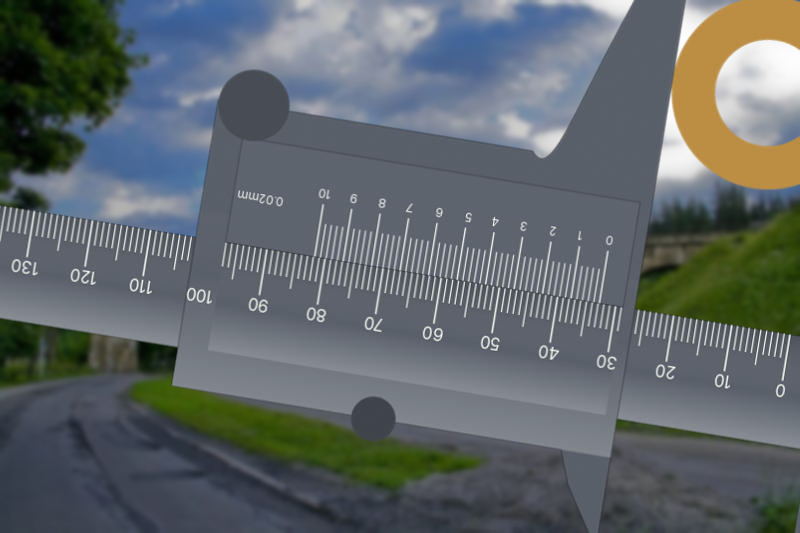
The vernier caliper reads 32.8 mm
